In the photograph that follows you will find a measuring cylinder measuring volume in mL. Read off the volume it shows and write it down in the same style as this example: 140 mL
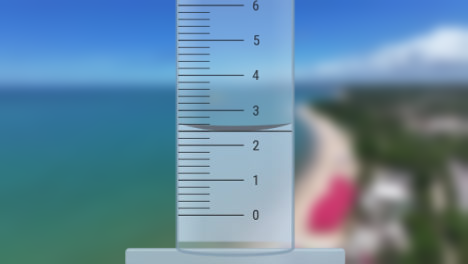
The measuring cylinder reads 2.4 mL
